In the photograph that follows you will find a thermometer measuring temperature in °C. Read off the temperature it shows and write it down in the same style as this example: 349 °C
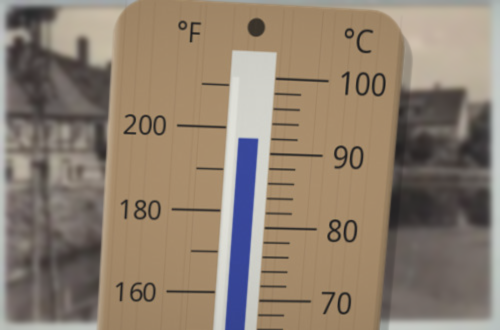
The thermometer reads 92 °C
